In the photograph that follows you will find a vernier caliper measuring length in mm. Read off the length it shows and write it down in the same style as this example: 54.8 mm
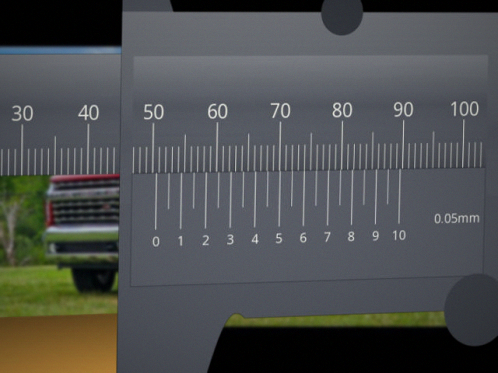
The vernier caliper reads 50.6 mm
